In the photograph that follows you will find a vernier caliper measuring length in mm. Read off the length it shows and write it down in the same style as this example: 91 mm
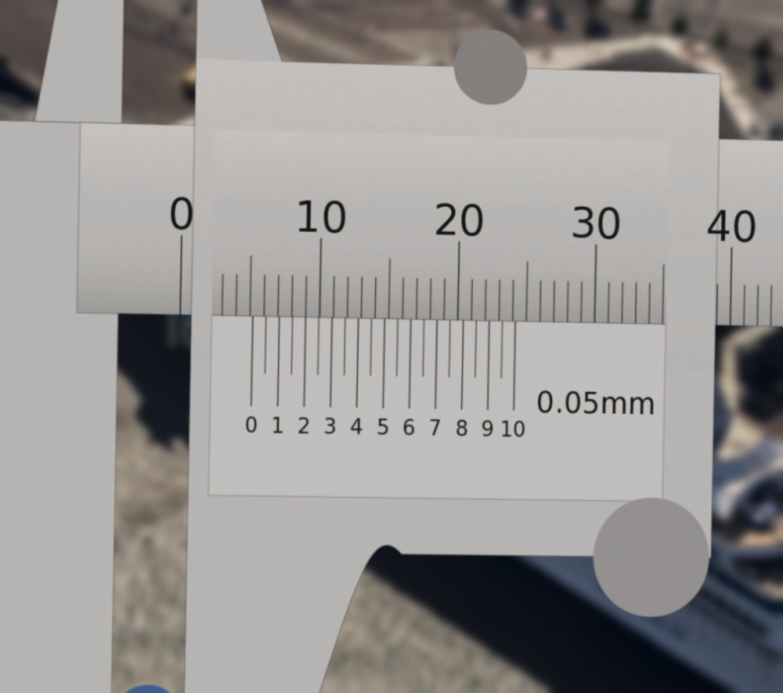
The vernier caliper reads 5.2 mm
